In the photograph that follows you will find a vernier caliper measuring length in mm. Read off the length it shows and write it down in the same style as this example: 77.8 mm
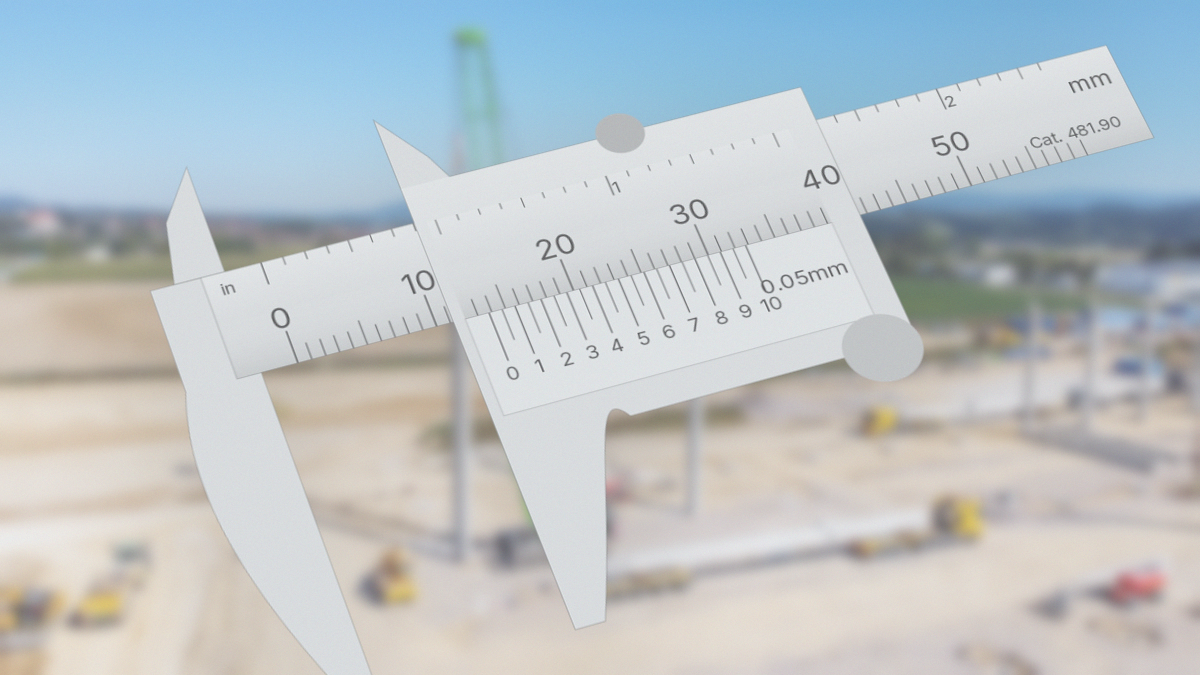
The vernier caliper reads 13.8 mm
